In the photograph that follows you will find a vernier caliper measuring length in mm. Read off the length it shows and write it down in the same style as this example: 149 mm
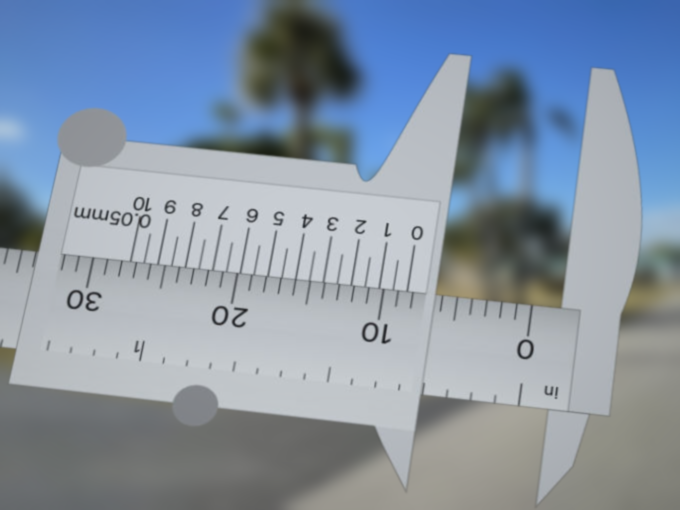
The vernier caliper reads 8.4 mm
